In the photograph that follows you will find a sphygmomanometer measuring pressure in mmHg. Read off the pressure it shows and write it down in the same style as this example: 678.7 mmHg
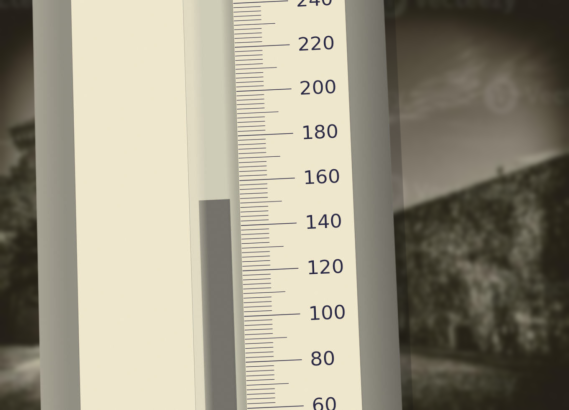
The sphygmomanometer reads 152 mmHg
